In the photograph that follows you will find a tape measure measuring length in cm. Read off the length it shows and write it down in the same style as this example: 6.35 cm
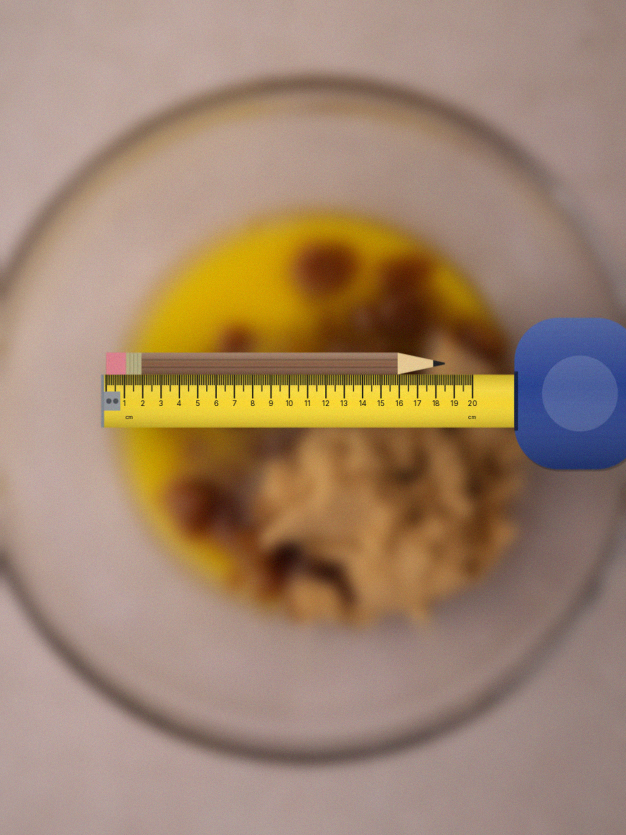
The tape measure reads 18.5 cm
